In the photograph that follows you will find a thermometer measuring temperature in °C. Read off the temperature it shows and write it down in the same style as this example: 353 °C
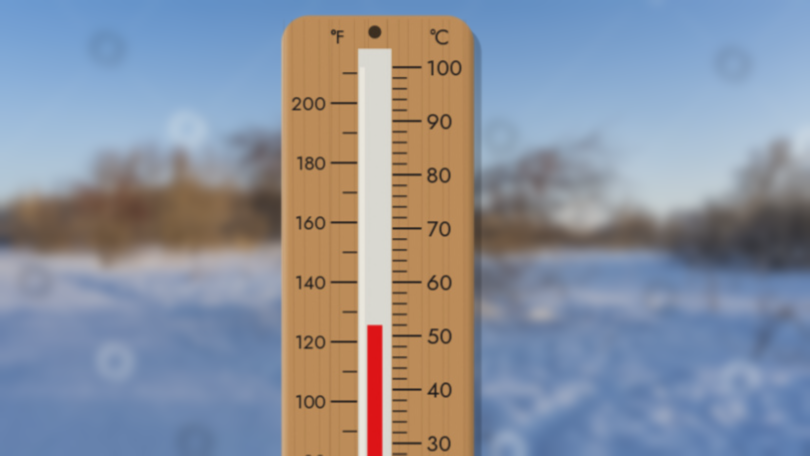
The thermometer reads 52 °C
